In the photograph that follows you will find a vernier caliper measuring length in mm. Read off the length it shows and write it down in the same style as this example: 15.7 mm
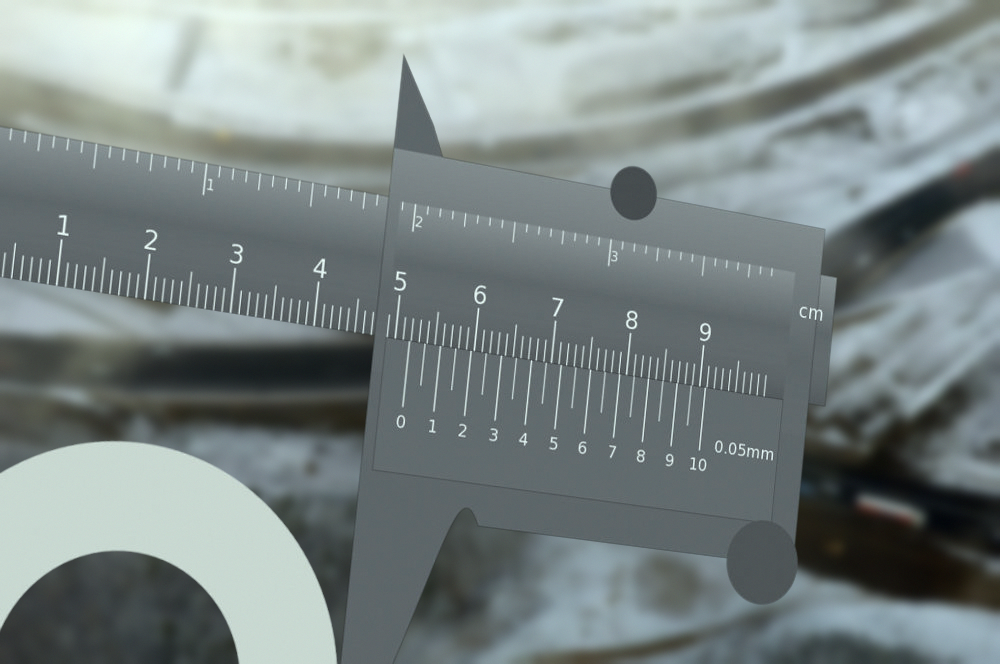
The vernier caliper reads 51.8 mm
